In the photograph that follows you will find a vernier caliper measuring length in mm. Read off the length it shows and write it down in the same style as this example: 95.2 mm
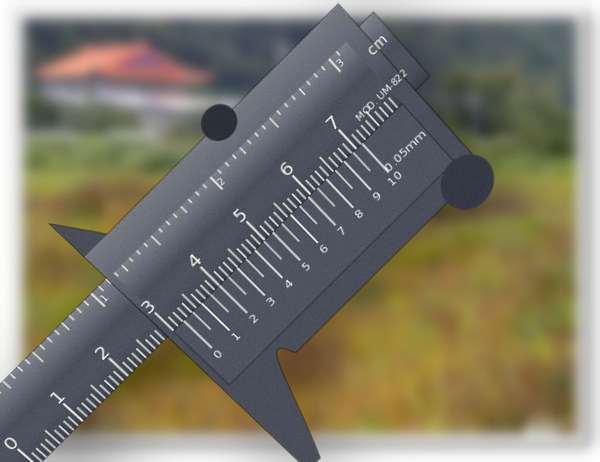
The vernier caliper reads 32.2 mm
